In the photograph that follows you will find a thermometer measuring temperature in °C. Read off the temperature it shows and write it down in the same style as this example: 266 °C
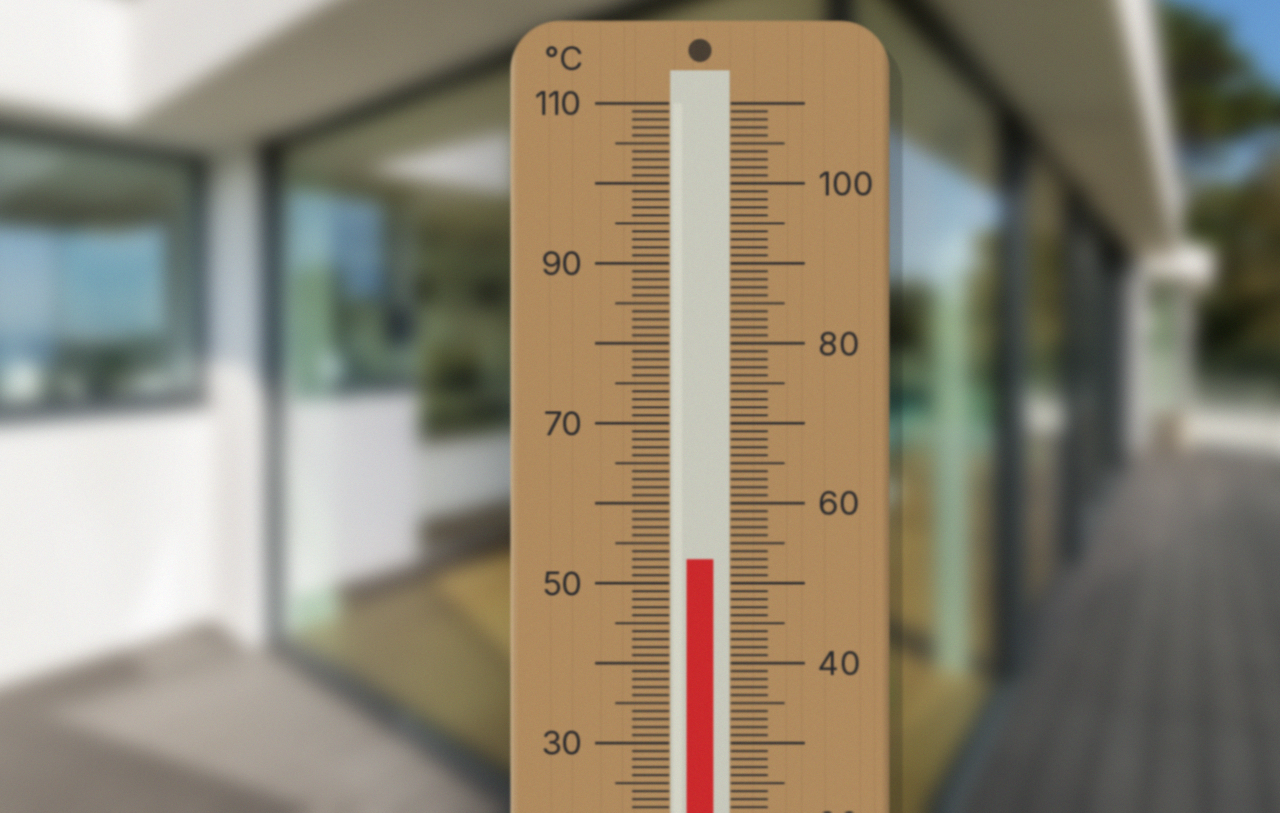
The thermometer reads 53 °C
